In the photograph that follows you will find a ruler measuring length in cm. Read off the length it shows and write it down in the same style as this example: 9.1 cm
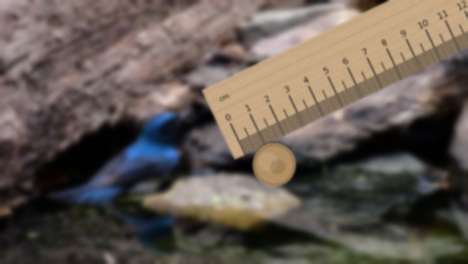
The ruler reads 2 cm
